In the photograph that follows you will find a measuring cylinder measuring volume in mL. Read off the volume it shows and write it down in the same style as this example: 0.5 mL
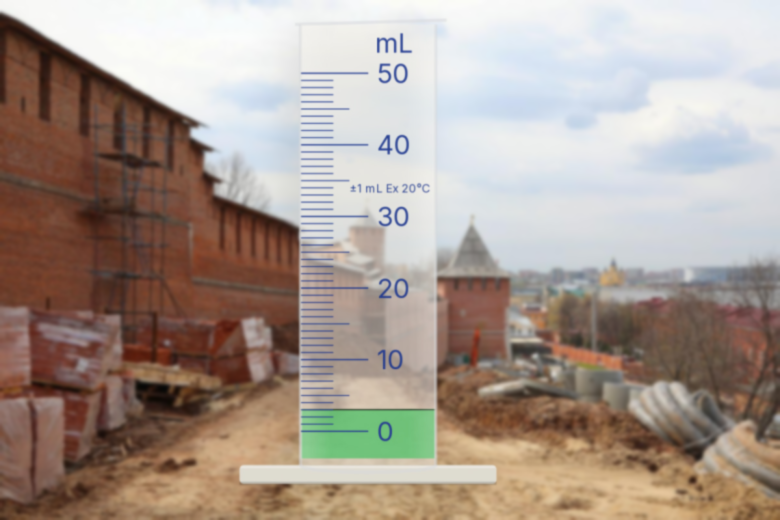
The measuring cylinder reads 3 mL
